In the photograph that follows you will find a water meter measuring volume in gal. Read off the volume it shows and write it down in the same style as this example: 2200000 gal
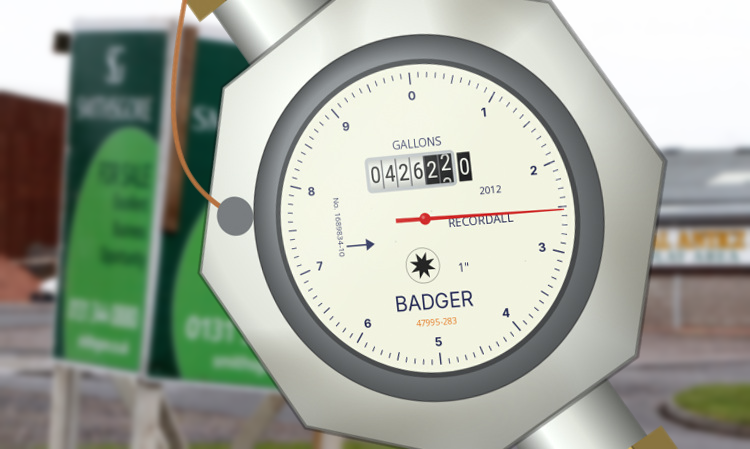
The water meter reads 426222.5 gal
